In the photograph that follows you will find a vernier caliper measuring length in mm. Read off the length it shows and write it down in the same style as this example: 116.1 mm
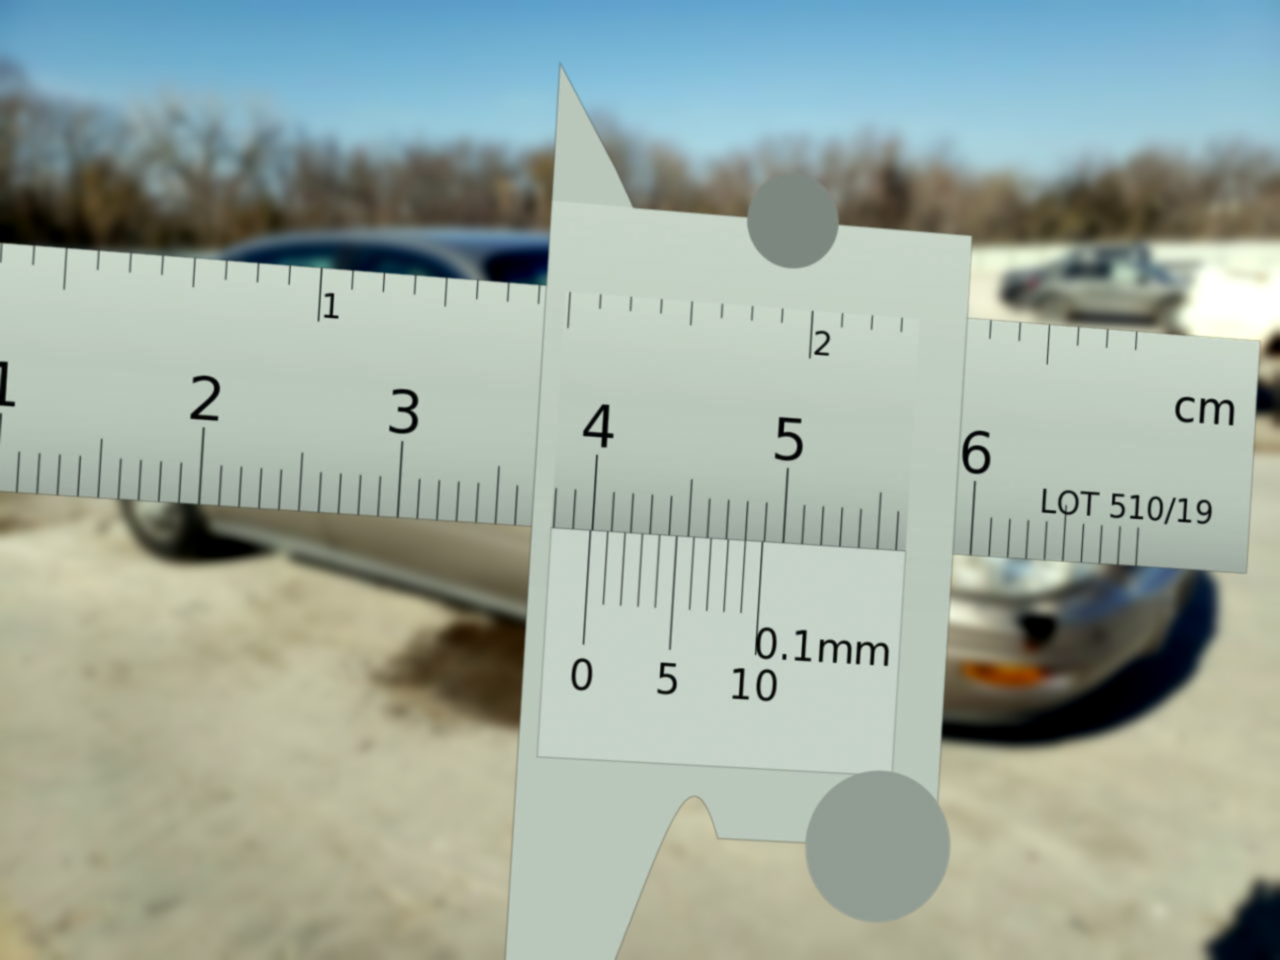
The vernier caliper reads 39.9 mm
